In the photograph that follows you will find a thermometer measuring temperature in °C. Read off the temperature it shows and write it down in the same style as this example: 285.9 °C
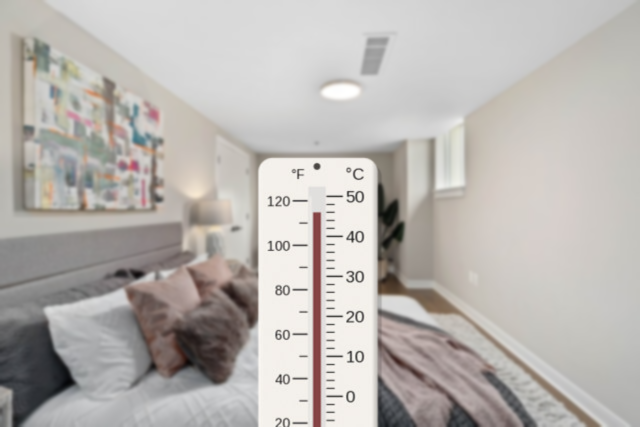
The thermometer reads 46 °C
